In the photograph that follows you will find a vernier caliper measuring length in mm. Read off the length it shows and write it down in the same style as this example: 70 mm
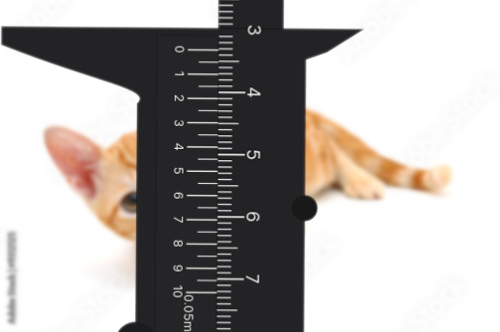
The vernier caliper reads 33.2 mm
